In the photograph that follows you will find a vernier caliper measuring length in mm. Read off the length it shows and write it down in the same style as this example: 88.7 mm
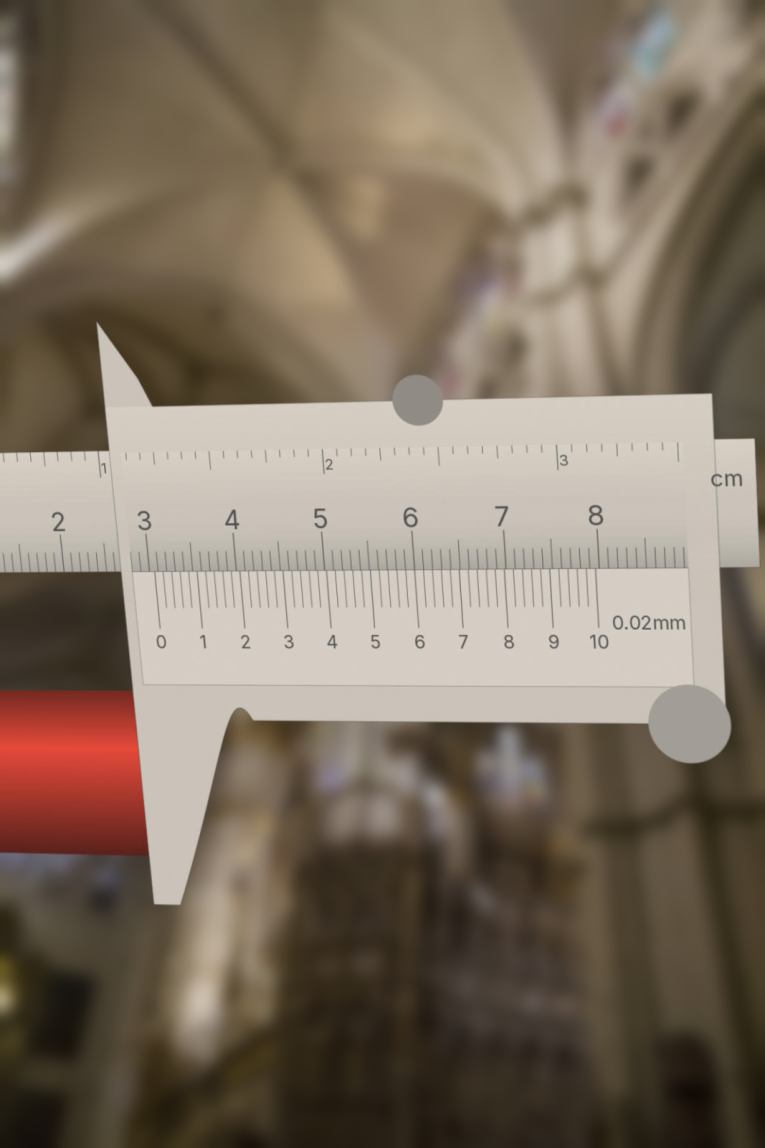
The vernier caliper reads 30.6 mm
